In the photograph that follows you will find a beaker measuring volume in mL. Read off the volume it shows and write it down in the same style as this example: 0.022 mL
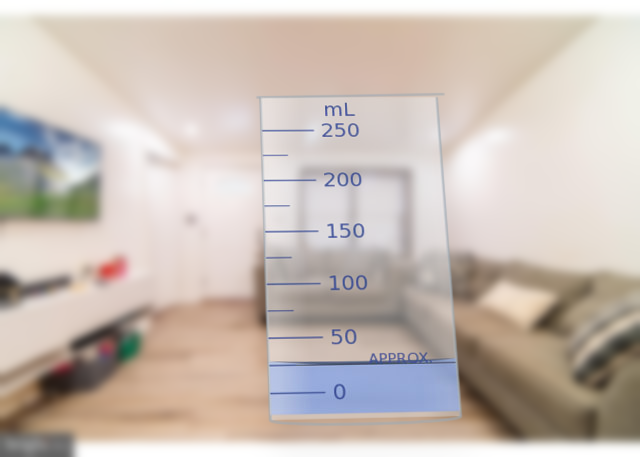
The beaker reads 25 mL
